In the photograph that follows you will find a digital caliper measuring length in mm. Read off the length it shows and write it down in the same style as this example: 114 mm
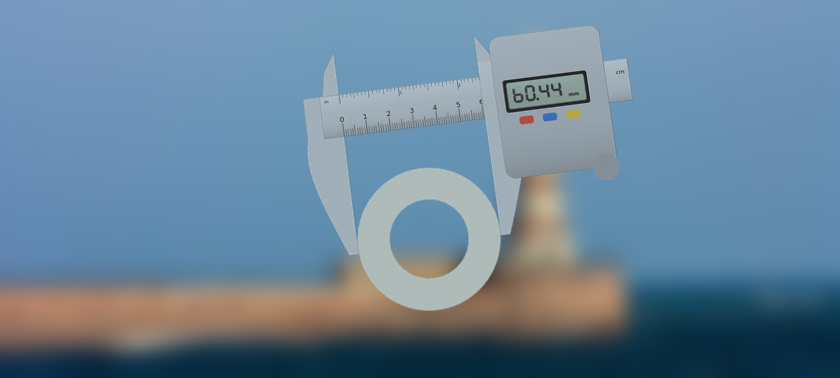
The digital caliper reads 60.44 mm
